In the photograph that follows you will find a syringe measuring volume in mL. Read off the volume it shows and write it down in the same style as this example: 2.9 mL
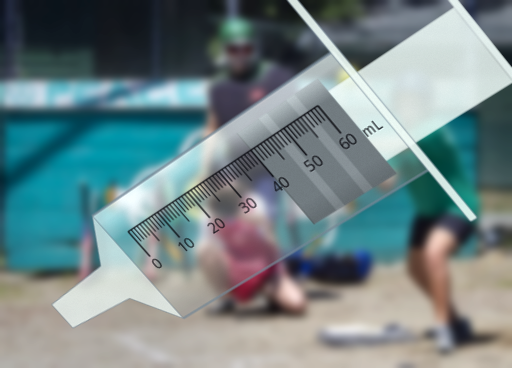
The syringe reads 40 mL
